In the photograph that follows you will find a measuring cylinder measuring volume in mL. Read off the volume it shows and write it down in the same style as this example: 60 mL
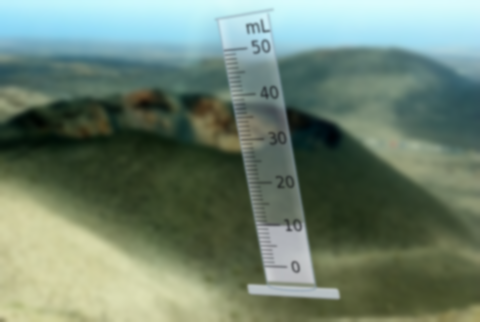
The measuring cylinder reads 10 mL
